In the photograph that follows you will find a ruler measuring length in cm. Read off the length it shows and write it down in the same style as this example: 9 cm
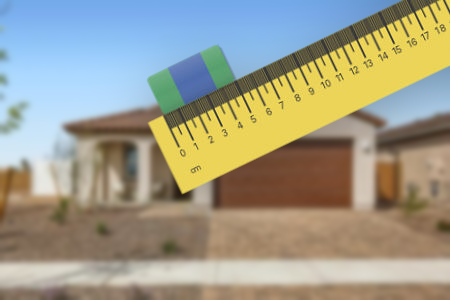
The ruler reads 5 cm
